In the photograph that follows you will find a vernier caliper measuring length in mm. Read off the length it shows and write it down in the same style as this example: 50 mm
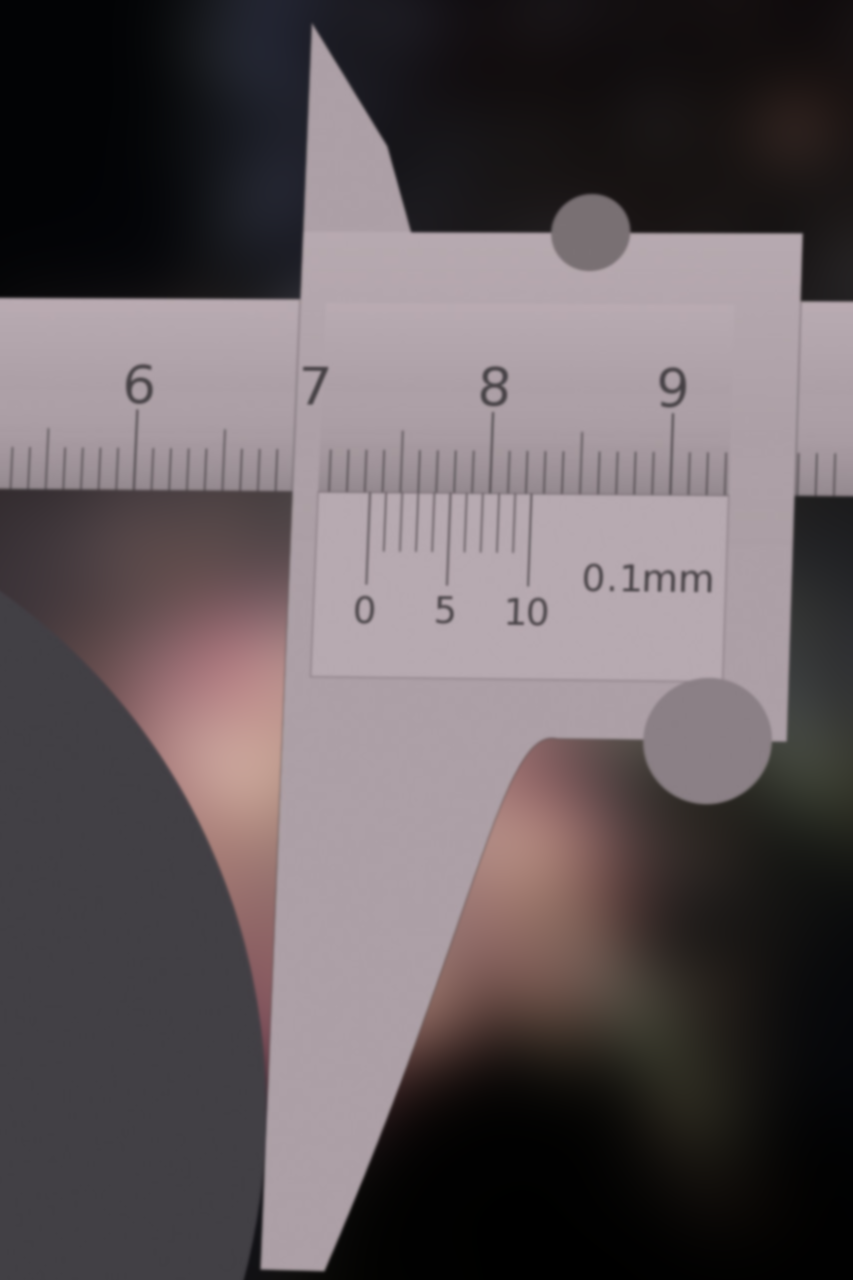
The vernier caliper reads 73.3 mm
